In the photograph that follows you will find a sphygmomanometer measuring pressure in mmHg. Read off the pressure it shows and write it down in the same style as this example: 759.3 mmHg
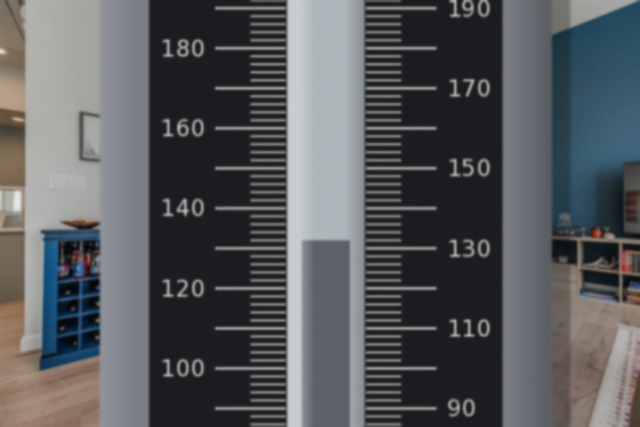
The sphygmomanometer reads 132 mmHg
